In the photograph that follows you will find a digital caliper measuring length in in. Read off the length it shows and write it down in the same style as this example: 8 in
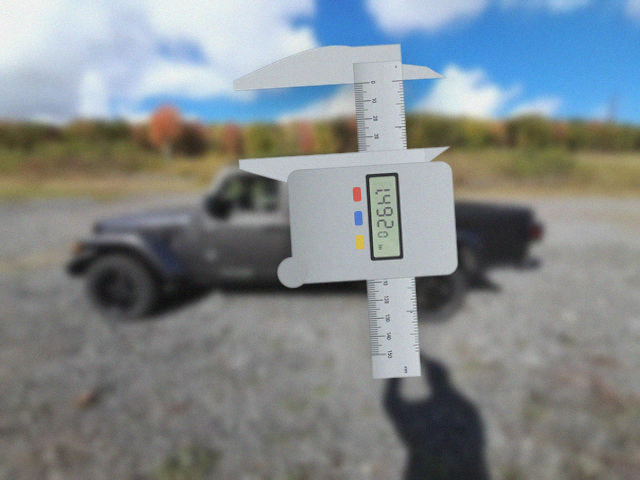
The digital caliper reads 1.4920 in
